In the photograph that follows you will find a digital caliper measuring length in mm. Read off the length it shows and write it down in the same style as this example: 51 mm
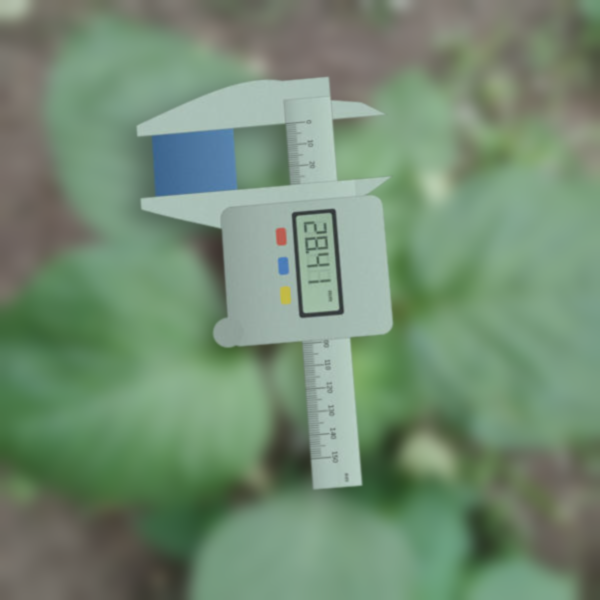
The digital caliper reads 28.41 mm
